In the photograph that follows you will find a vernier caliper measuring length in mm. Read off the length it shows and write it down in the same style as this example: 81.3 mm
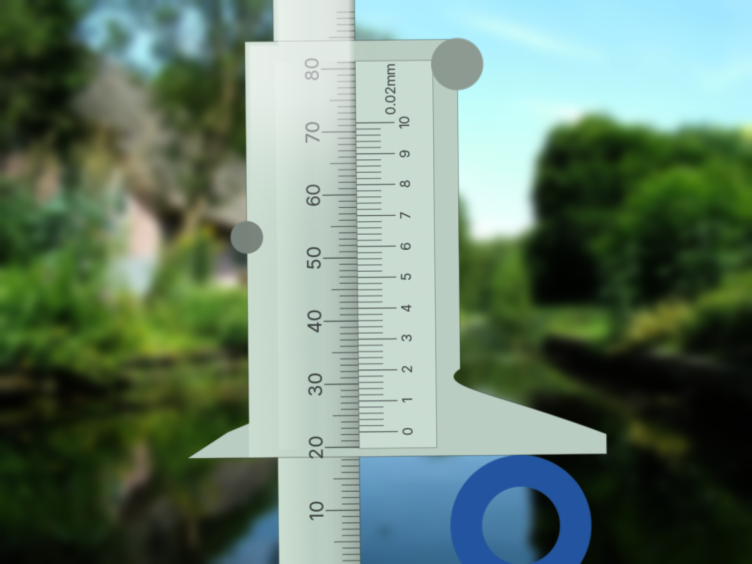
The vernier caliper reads 22.4 mm
